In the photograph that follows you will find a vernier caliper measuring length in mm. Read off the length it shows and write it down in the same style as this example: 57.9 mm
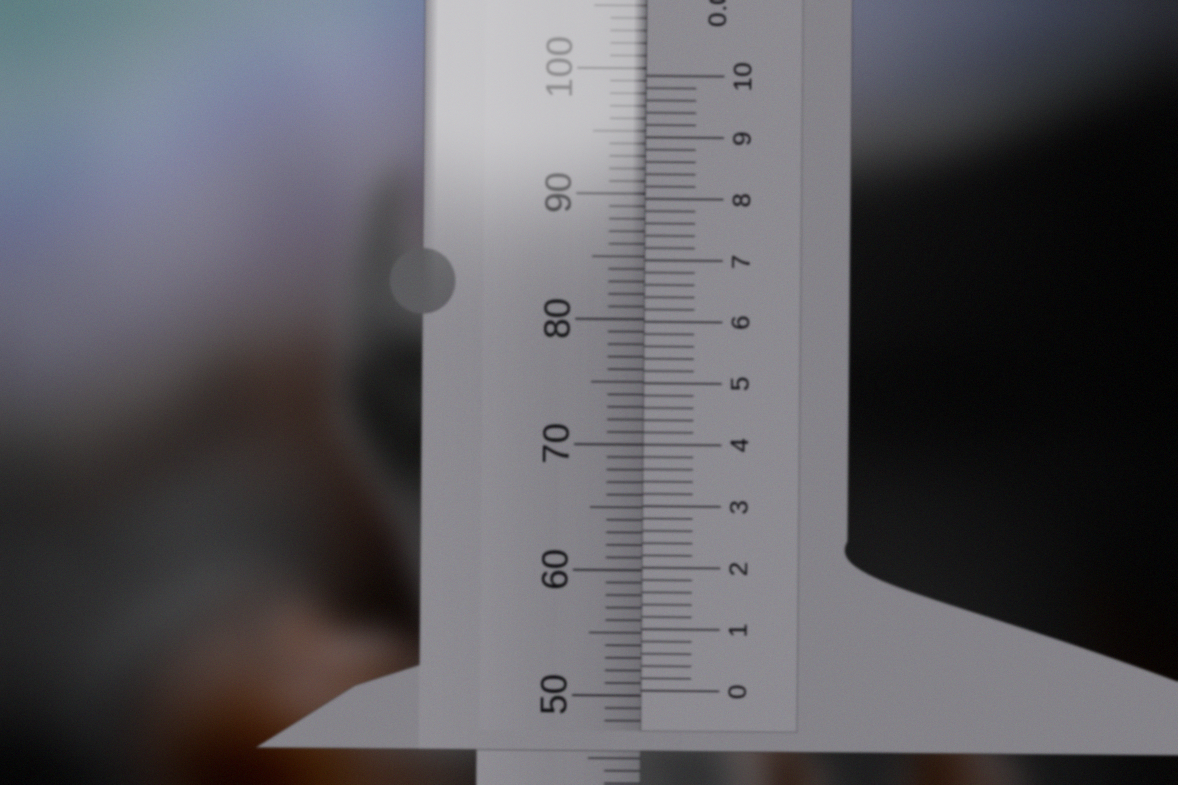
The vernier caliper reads 50.4 mm
